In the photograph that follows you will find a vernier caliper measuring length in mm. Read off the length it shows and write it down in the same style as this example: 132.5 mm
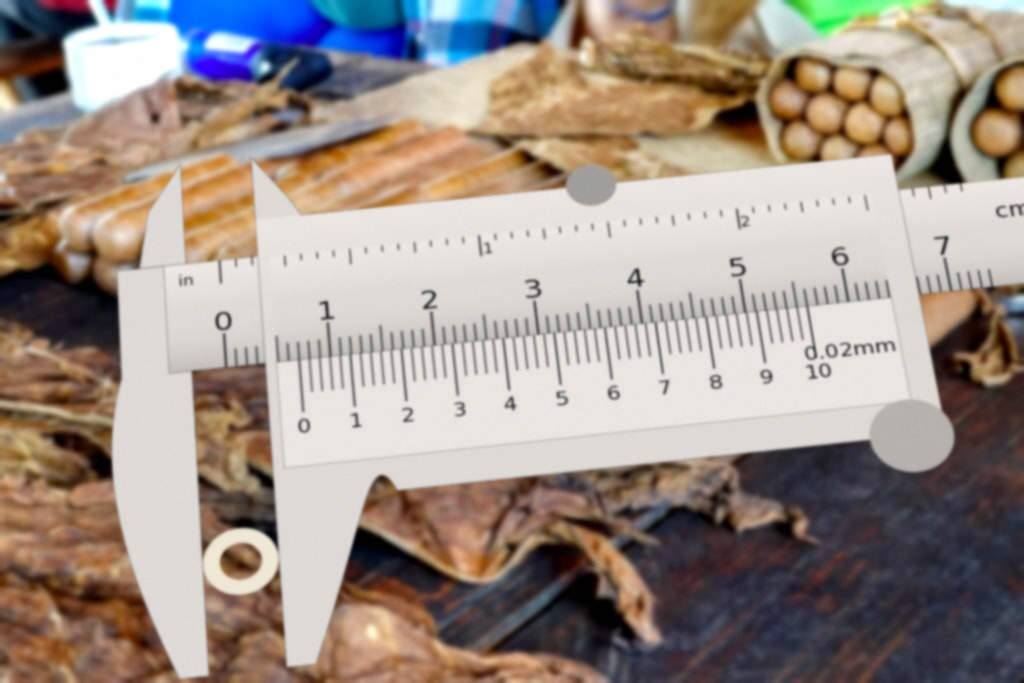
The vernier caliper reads 7.0 mm
